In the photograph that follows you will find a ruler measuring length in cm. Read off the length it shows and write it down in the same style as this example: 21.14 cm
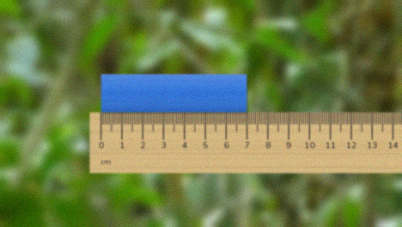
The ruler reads 7 cm
